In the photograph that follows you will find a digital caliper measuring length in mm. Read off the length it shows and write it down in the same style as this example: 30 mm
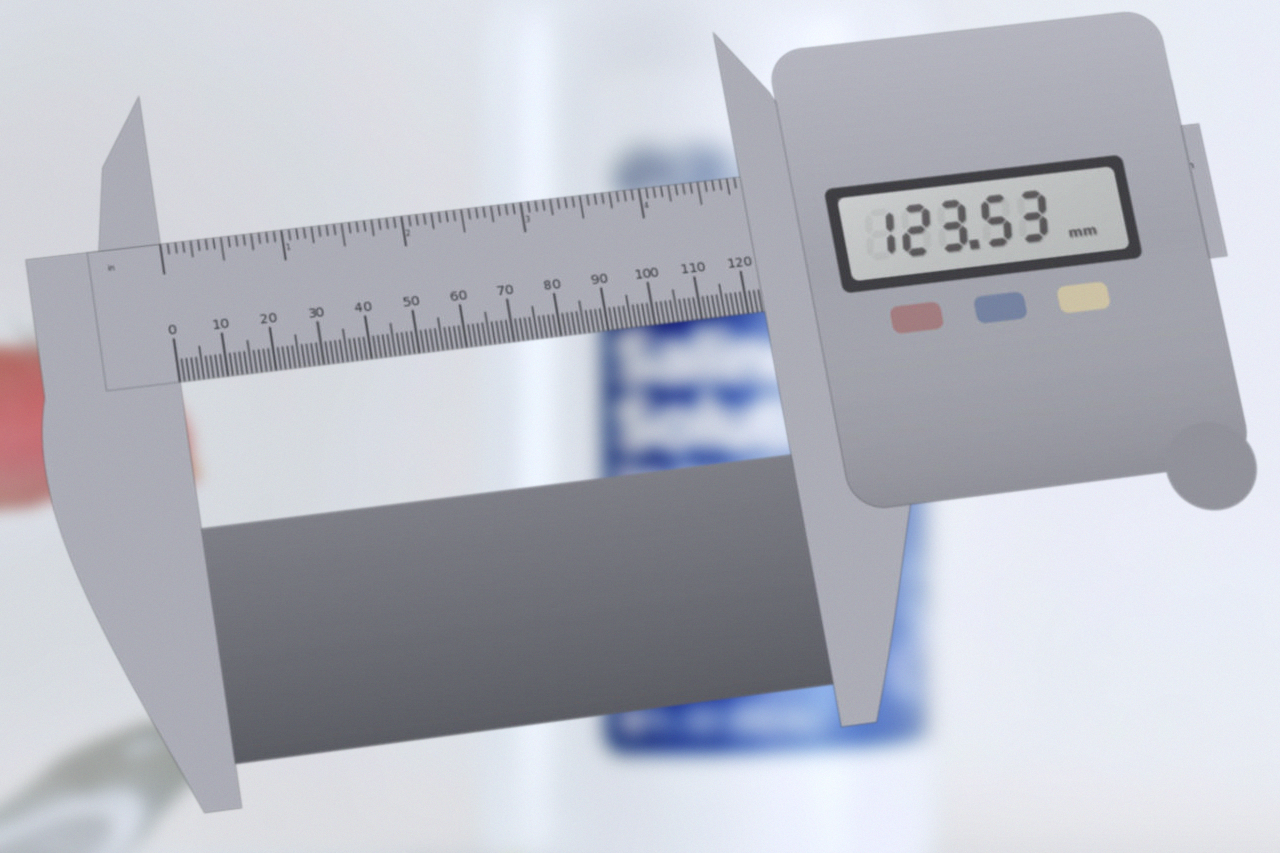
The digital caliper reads 123.53 mm
